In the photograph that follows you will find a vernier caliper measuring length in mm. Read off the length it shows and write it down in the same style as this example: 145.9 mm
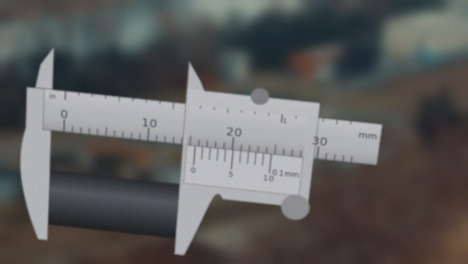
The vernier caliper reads 15.6 mm
